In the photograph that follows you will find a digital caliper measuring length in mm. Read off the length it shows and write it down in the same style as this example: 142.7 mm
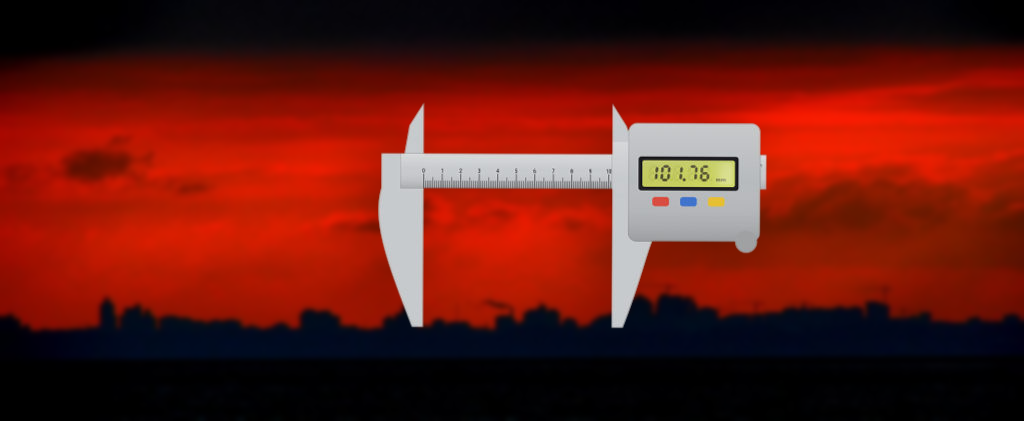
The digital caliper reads 101.76 mm
